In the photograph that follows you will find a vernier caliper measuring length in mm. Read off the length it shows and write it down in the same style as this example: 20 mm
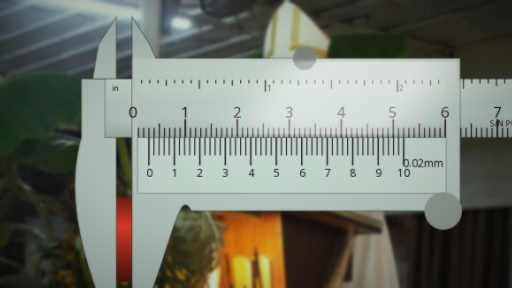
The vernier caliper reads 3.0 mm
